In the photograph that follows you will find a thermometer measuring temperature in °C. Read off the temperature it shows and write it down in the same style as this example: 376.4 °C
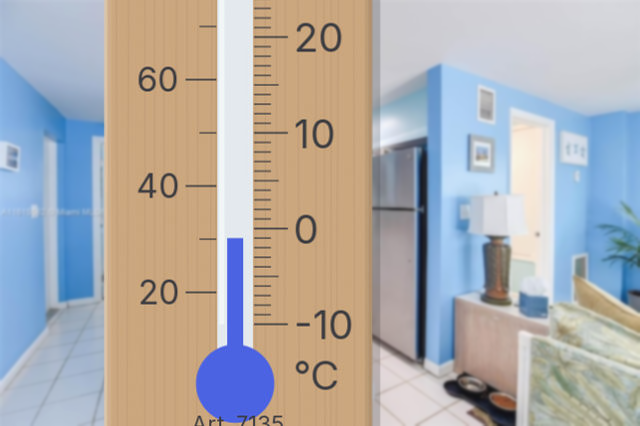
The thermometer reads -1 °C
